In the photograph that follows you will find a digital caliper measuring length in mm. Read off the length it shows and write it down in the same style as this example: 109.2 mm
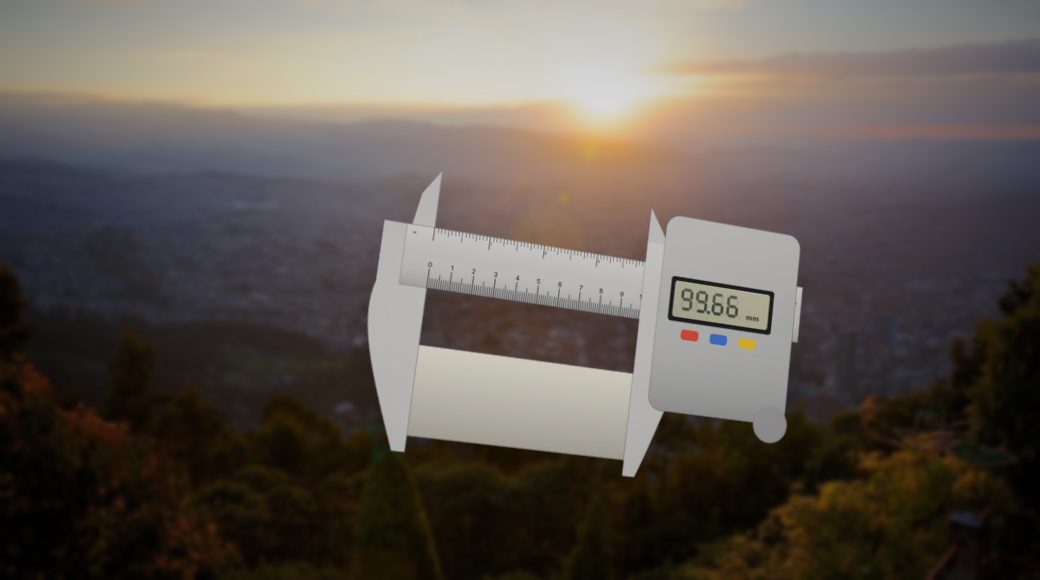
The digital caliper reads 99.66 mm
